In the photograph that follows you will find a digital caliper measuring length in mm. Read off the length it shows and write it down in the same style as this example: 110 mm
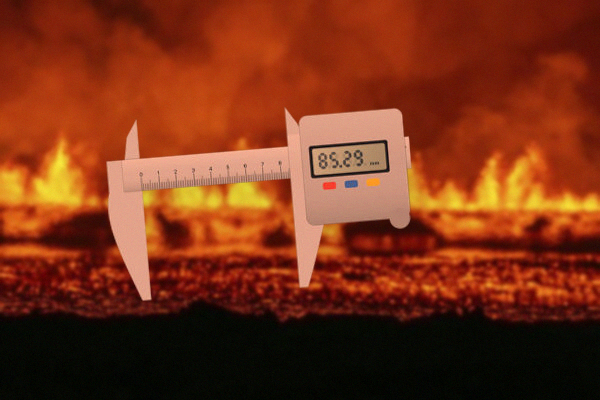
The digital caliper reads 85.29 mm
